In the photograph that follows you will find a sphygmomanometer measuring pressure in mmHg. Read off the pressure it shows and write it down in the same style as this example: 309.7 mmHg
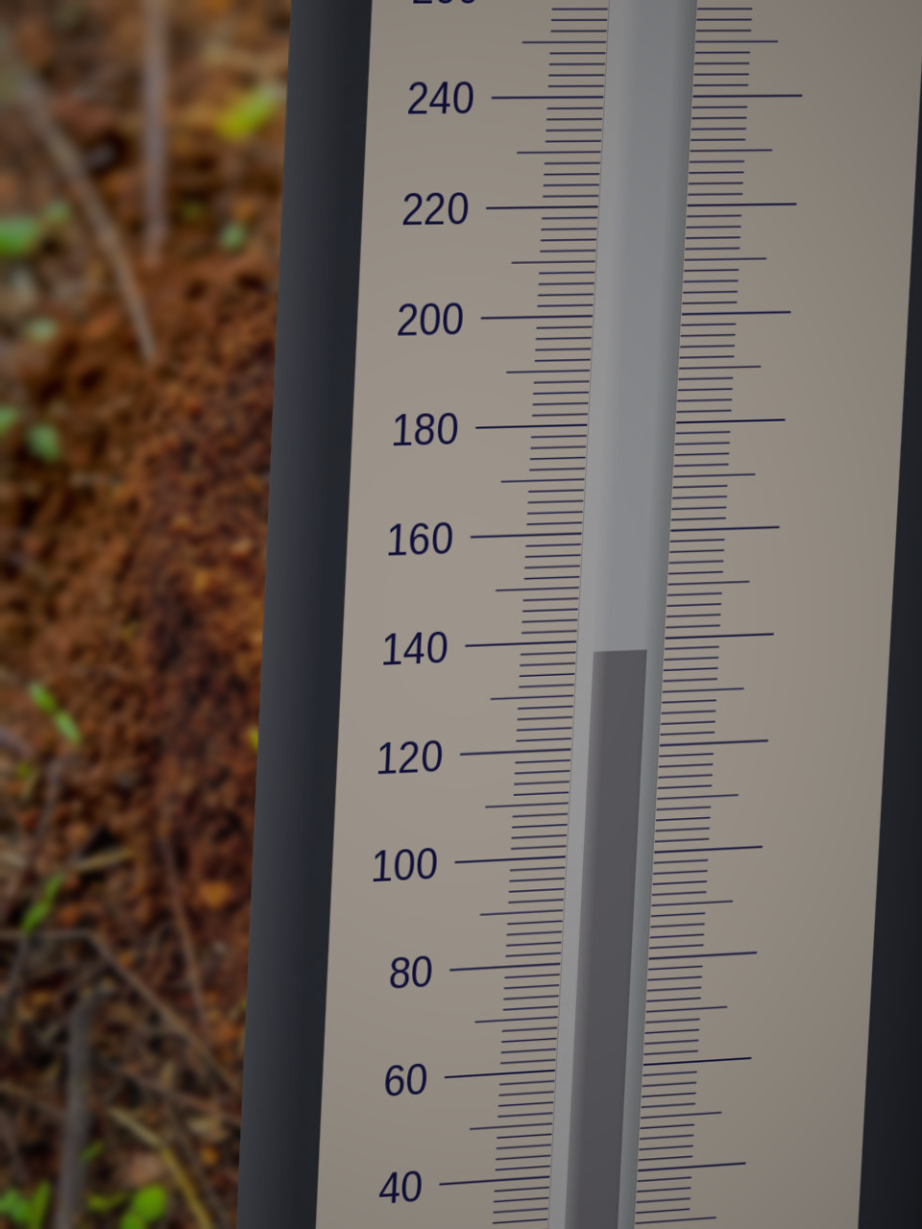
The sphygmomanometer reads 138 mmHg
